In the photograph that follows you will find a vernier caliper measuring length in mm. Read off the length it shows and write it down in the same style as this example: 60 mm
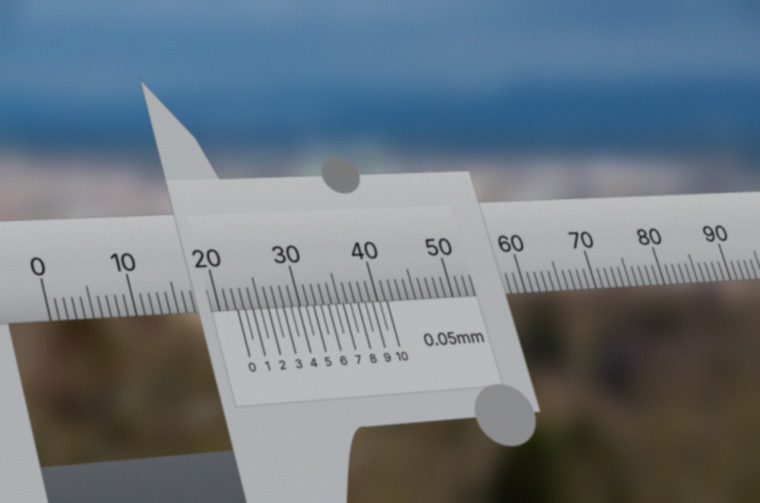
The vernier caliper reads 22.2 mm
